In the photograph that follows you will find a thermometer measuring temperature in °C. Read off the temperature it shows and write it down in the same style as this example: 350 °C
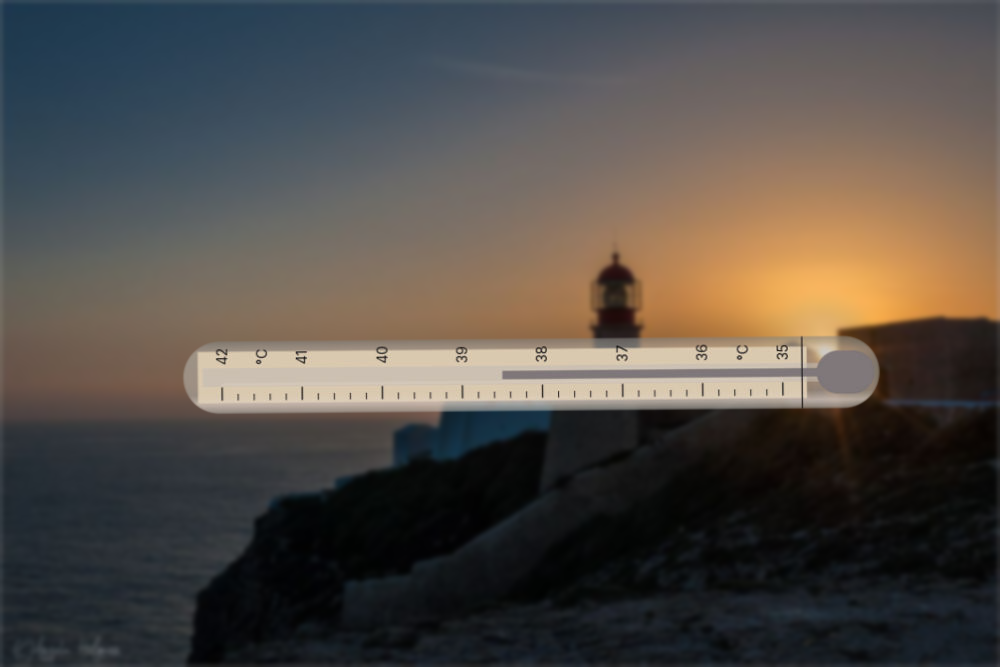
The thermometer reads 38.5 °C
